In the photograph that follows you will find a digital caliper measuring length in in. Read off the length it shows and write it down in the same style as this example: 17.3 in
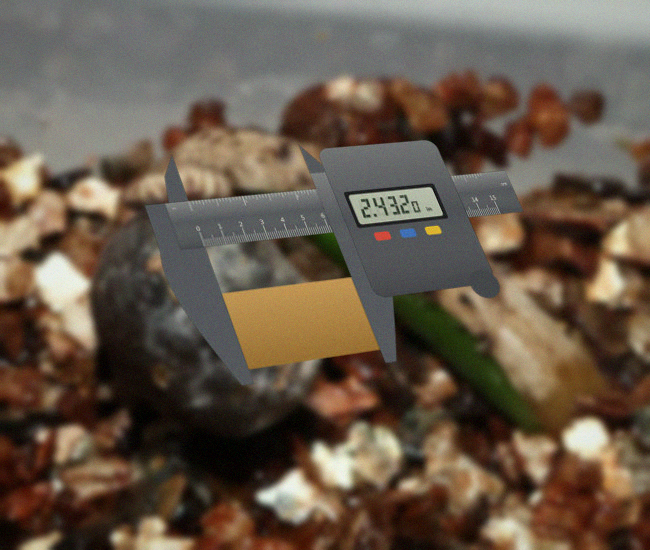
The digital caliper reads 2.4320 in
